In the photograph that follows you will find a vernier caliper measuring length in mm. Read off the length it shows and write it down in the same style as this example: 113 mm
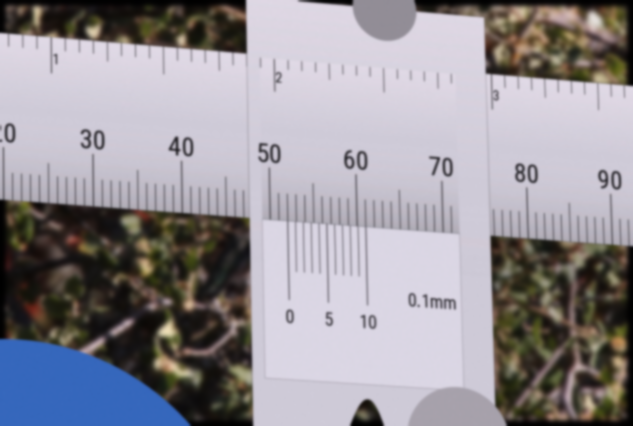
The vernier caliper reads 52.0 mm
